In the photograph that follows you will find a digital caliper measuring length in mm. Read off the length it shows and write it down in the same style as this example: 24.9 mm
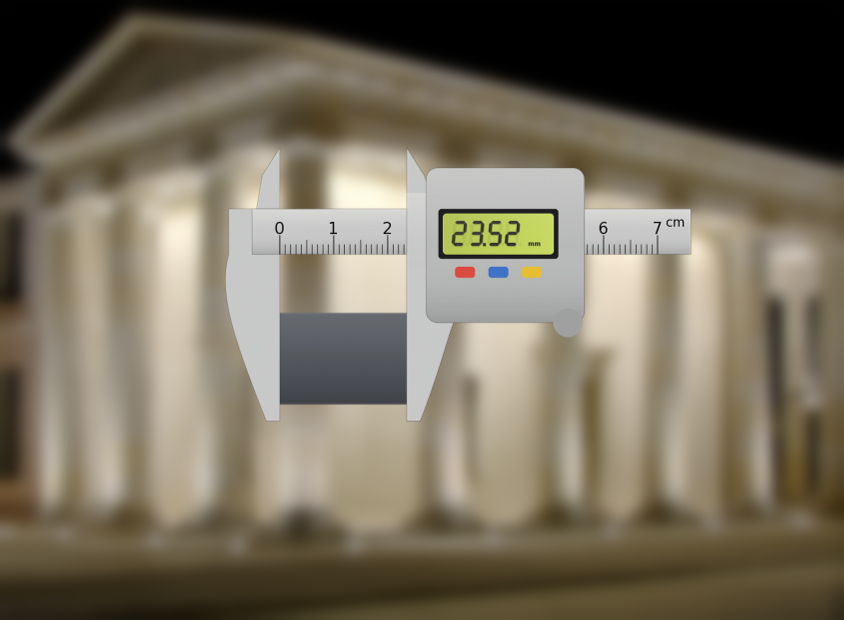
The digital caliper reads 23.52 mm
